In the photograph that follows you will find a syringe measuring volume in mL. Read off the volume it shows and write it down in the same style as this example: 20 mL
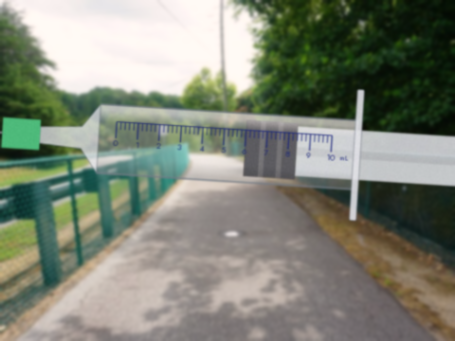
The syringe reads 6 mL
